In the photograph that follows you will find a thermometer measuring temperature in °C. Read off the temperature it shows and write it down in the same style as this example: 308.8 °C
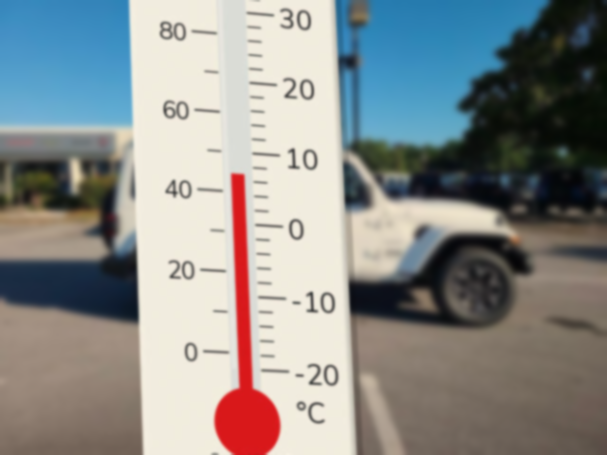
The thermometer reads 7 °C
